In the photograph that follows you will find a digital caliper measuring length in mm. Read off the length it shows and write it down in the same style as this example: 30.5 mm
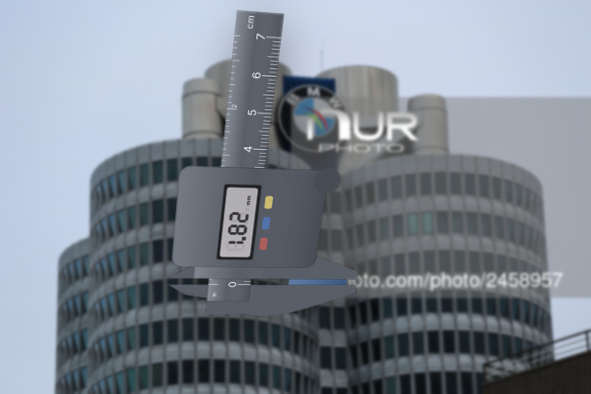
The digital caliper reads 1.82 mm
